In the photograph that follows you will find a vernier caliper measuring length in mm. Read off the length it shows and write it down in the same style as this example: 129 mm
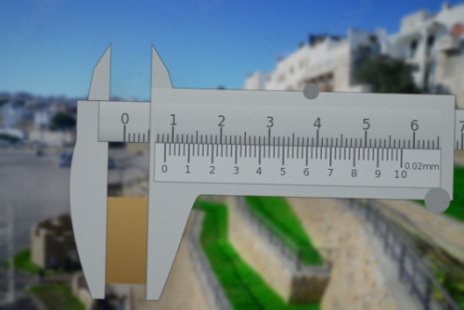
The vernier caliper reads 8.5 mm
